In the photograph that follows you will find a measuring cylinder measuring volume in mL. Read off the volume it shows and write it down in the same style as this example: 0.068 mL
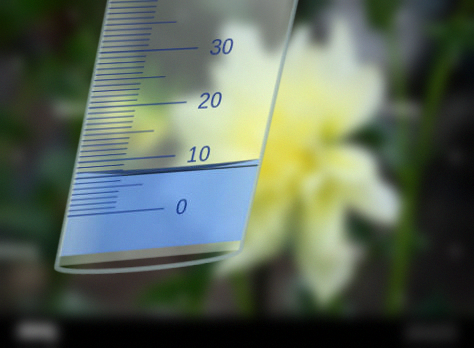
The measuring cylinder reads 7 mL
